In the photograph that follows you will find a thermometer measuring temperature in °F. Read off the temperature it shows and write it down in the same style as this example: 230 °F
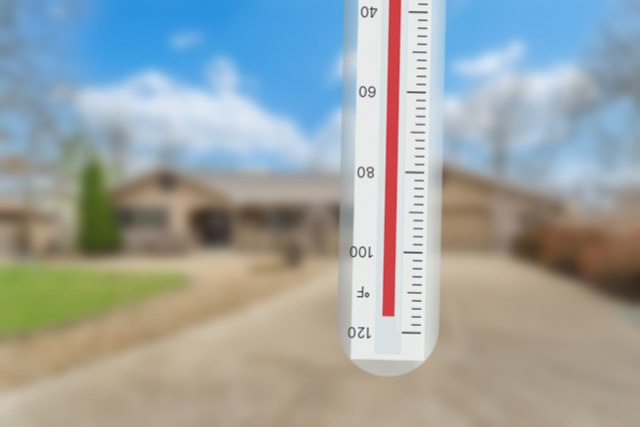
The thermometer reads 116 °F
